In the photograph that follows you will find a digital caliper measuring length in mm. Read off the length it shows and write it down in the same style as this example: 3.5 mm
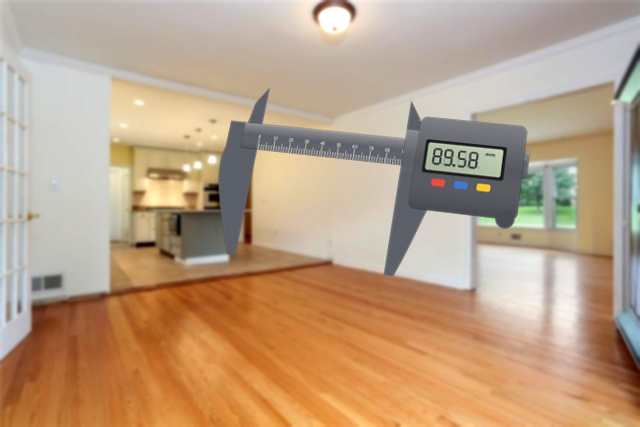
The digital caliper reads 89.58 mm
